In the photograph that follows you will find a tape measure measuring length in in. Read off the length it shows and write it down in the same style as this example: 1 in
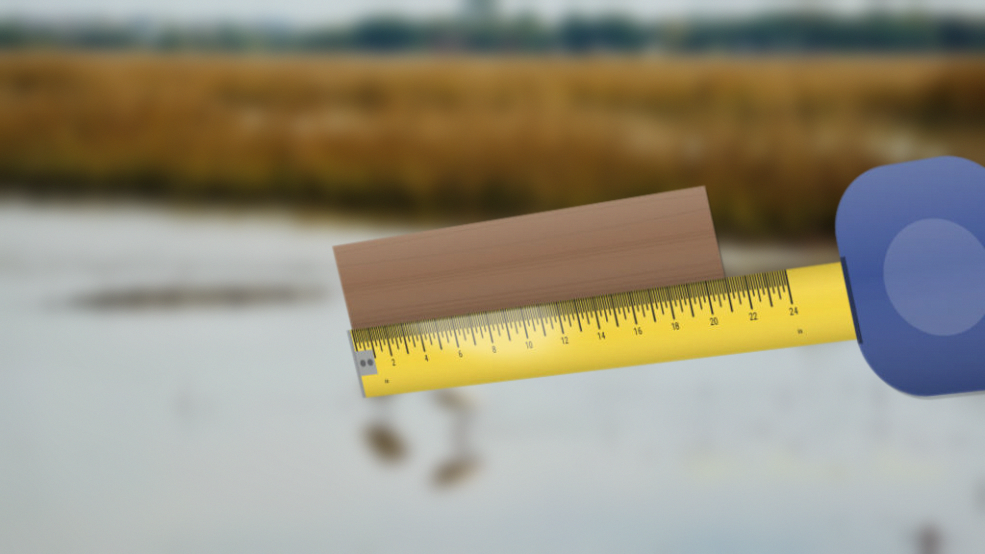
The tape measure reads 21 in
